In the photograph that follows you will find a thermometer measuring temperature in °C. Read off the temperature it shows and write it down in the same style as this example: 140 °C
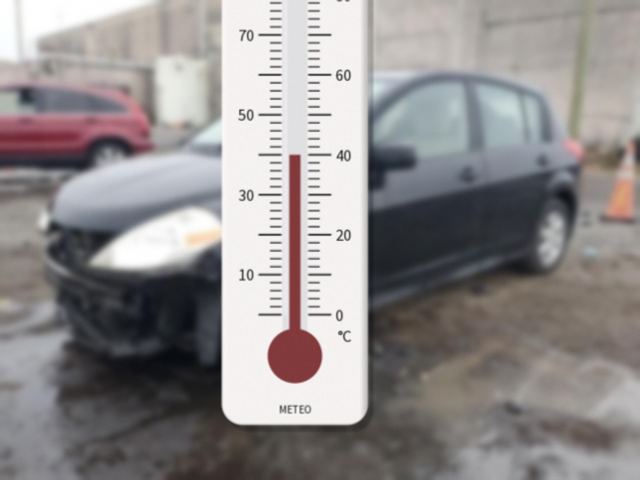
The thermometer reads 40 °C
